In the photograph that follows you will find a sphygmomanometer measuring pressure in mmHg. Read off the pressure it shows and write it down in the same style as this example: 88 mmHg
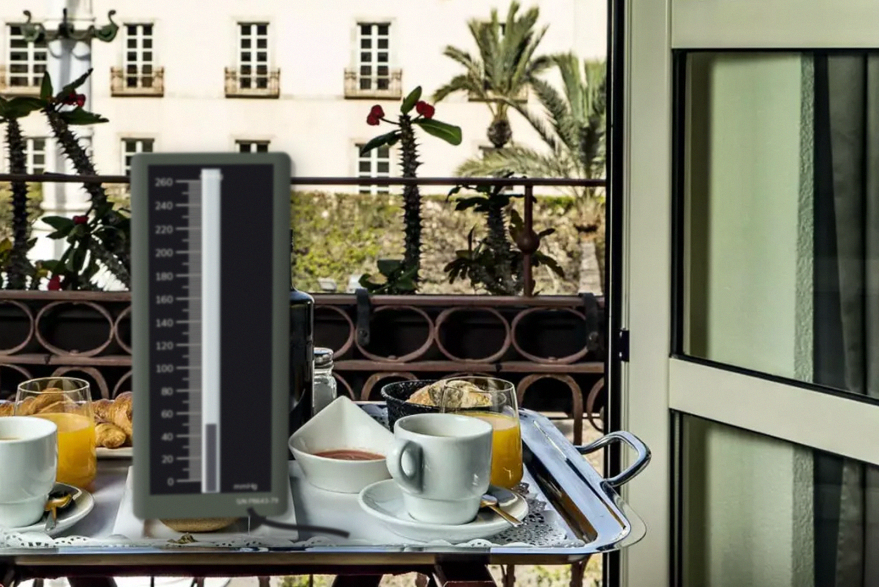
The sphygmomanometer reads 50 mmHg
